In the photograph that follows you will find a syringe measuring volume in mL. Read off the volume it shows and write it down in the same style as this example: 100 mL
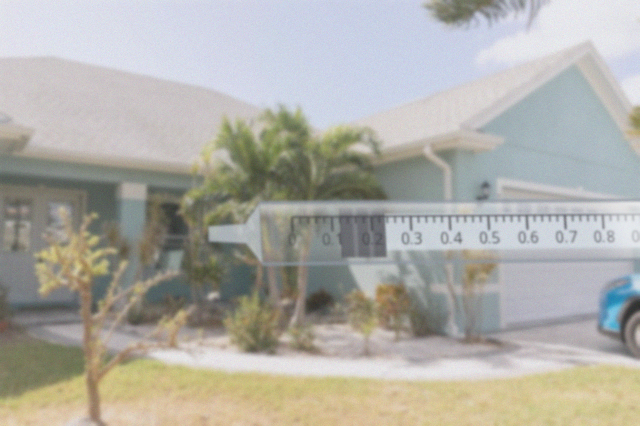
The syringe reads 0.12 mL
